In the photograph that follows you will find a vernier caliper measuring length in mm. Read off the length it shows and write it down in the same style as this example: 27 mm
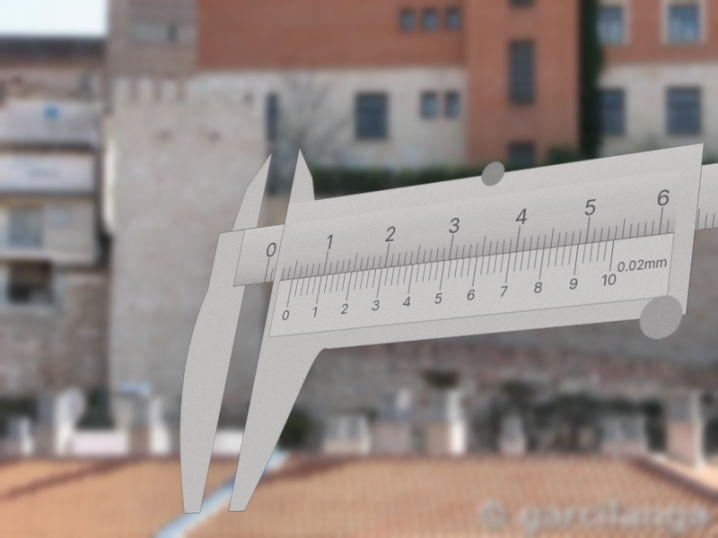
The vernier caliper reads 4.8 mm
